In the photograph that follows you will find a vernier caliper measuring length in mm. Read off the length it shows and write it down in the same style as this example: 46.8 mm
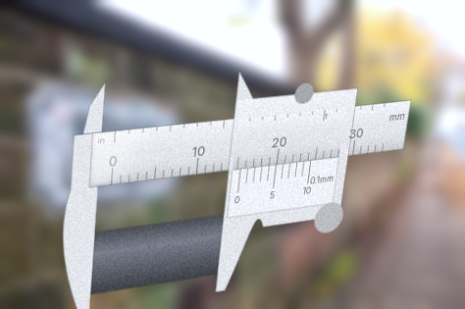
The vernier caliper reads 15.4 mm
